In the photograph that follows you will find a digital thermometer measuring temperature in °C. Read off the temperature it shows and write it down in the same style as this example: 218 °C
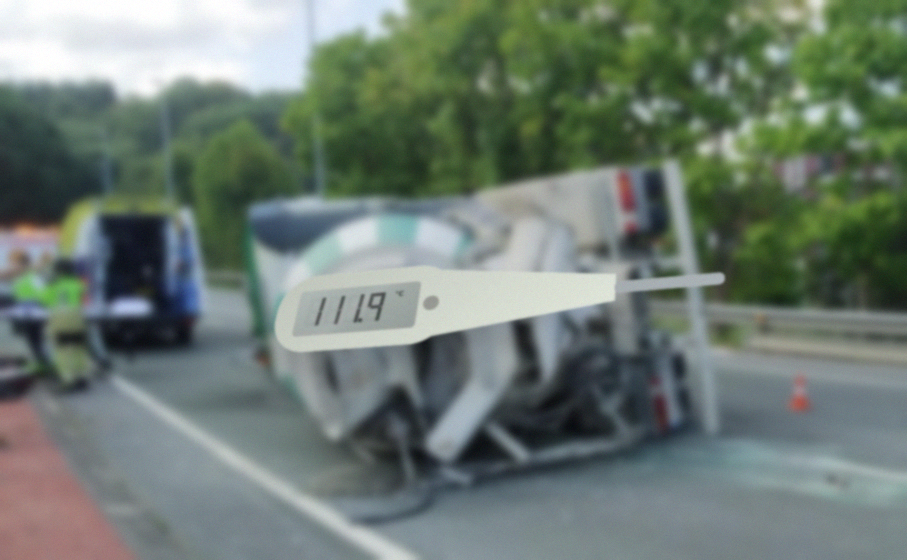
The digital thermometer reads 111.9 °C
